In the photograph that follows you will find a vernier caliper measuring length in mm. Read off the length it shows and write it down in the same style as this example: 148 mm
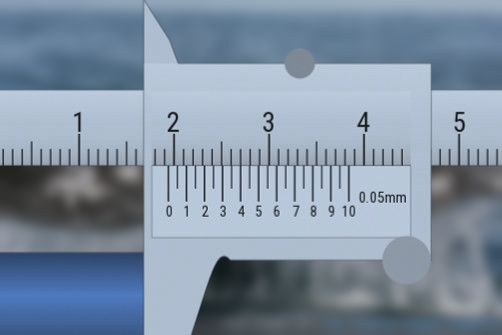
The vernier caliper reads 19.4 mm
